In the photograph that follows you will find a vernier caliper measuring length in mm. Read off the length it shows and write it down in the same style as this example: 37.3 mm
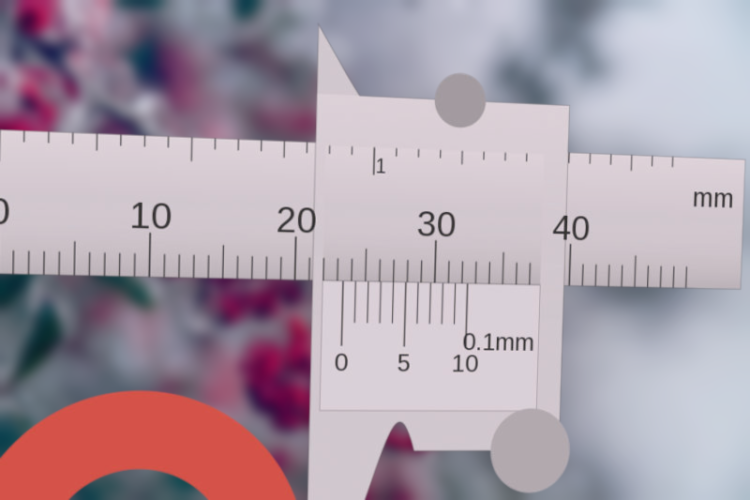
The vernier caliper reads 23.4 mm
